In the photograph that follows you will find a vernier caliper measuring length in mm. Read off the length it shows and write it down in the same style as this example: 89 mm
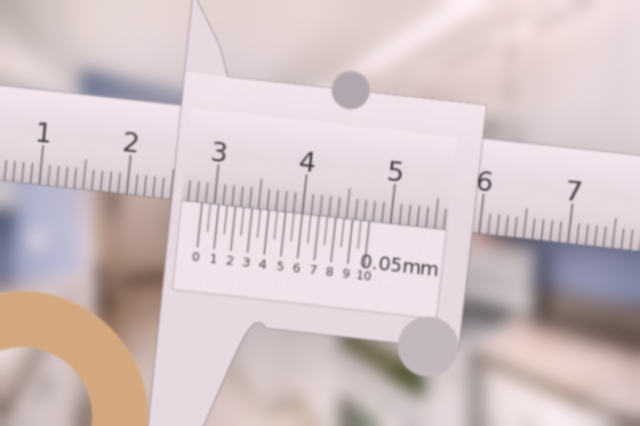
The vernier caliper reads 28.6 mm
